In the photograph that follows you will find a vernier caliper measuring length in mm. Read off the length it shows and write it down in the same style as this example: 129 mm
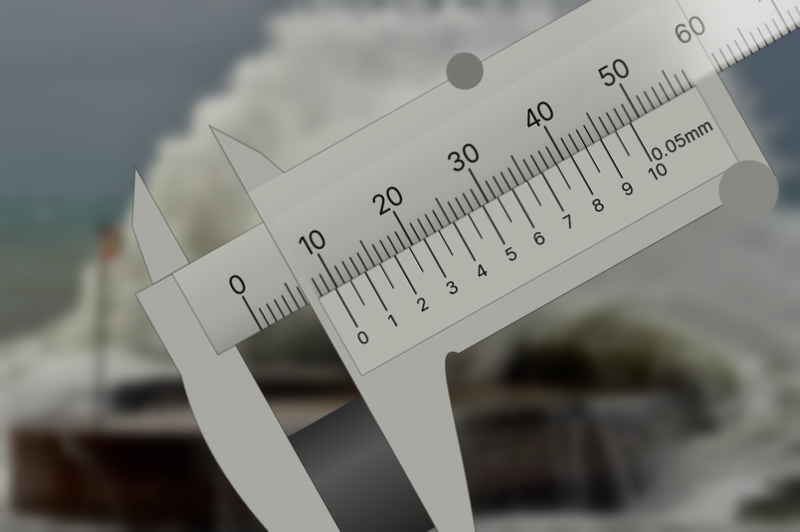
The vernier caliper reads 9.8 mm
